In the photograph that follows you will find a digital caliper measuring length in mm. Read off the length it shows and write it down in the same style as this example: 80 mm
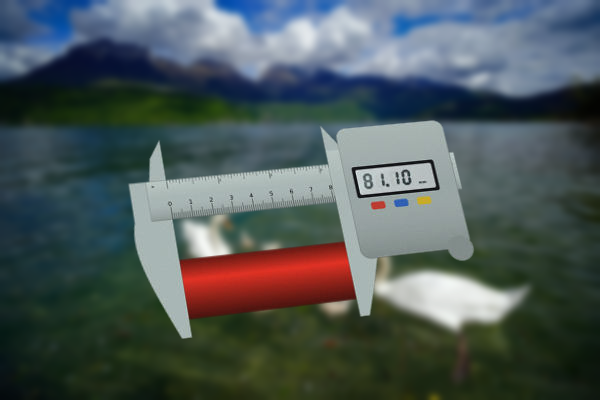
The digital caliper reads 81.10 mm
